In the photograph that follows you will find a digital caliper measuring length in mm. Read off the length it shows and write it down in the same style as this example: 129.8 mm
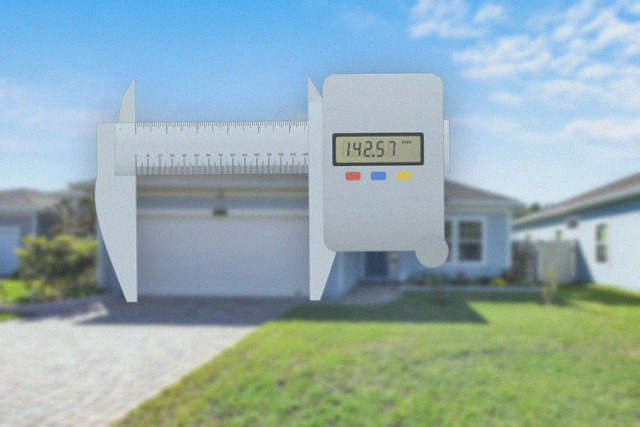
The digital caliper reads 142.57 mm
